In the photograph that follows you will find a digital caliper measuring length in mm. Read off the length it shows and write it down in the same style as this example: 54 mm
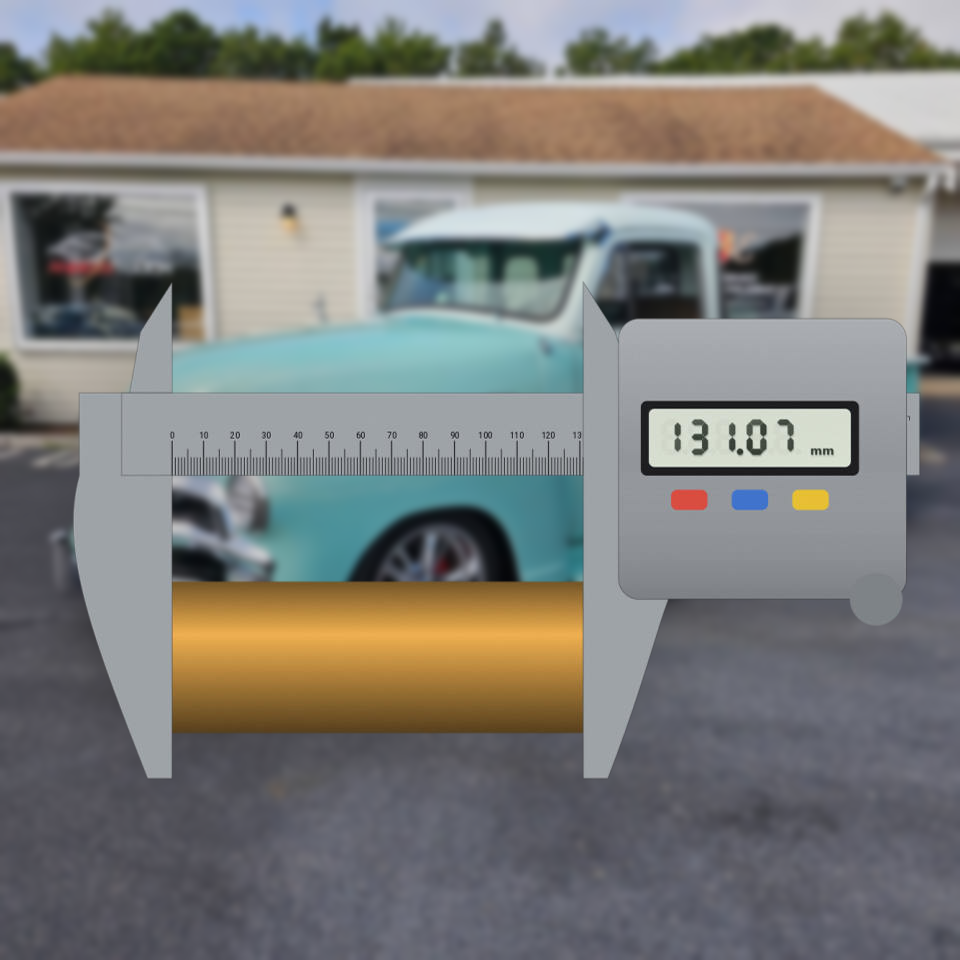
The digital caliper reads 131.07 mm
